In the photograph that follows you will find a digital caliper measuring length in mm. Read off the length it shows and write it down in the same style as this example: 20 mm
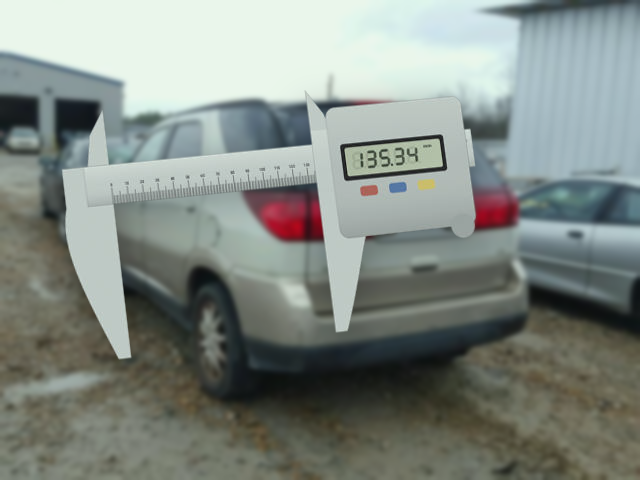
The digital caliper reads 135.34 mm
